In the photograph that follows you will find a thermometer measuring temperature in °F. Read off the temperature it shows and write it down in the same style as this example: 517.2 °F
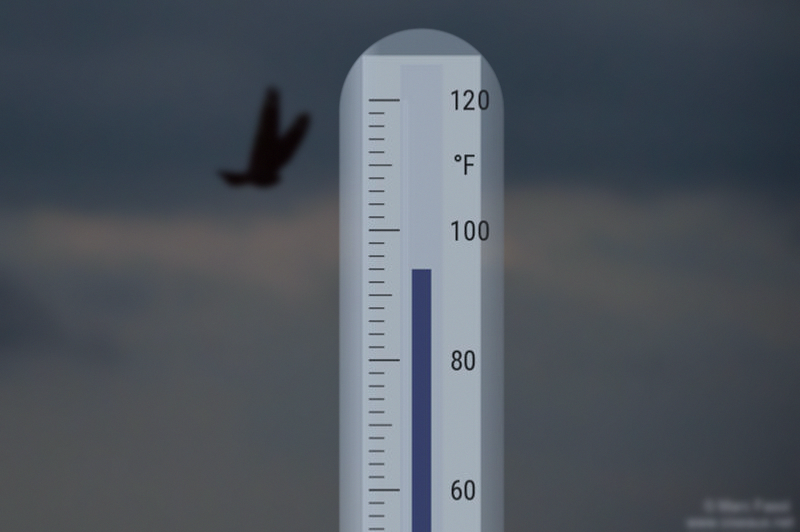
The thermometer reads 94 °F
